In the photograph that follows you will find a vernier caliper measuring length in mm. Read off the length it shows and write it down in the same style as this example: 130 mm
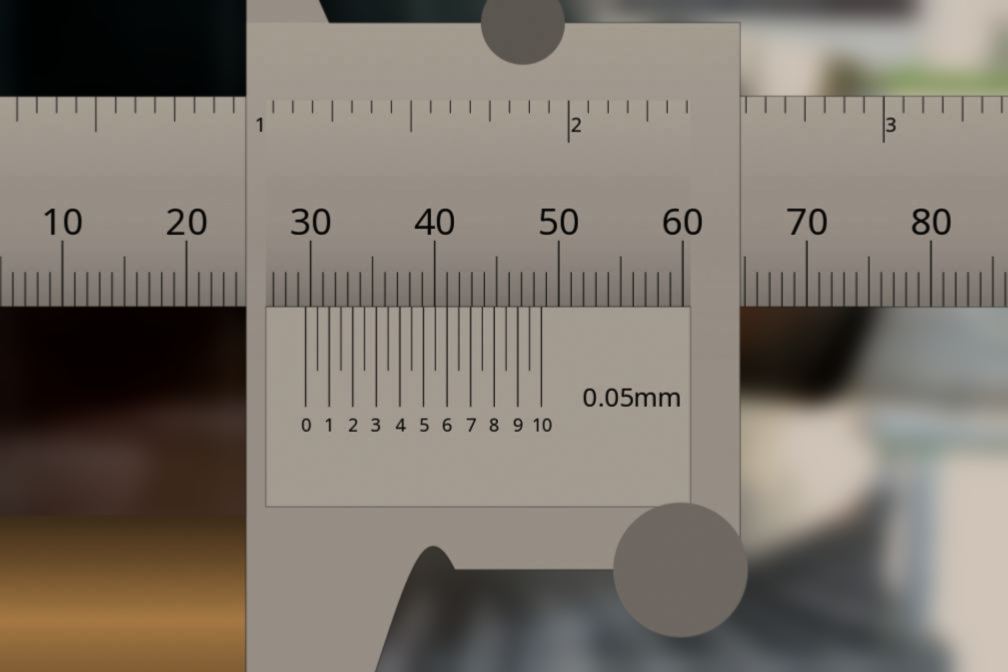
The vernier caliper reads 29.6 mm
